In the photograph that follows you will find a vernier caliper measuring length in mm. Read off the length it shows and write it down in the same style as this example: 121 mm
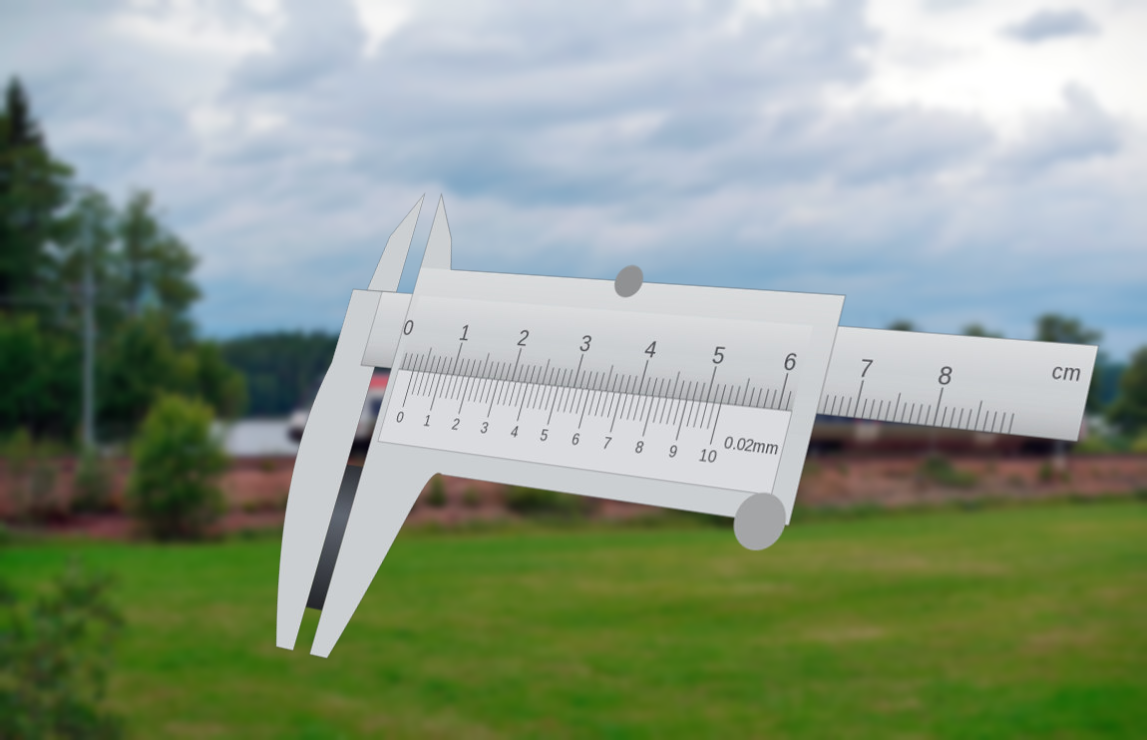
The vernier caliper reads 3.0 mm
